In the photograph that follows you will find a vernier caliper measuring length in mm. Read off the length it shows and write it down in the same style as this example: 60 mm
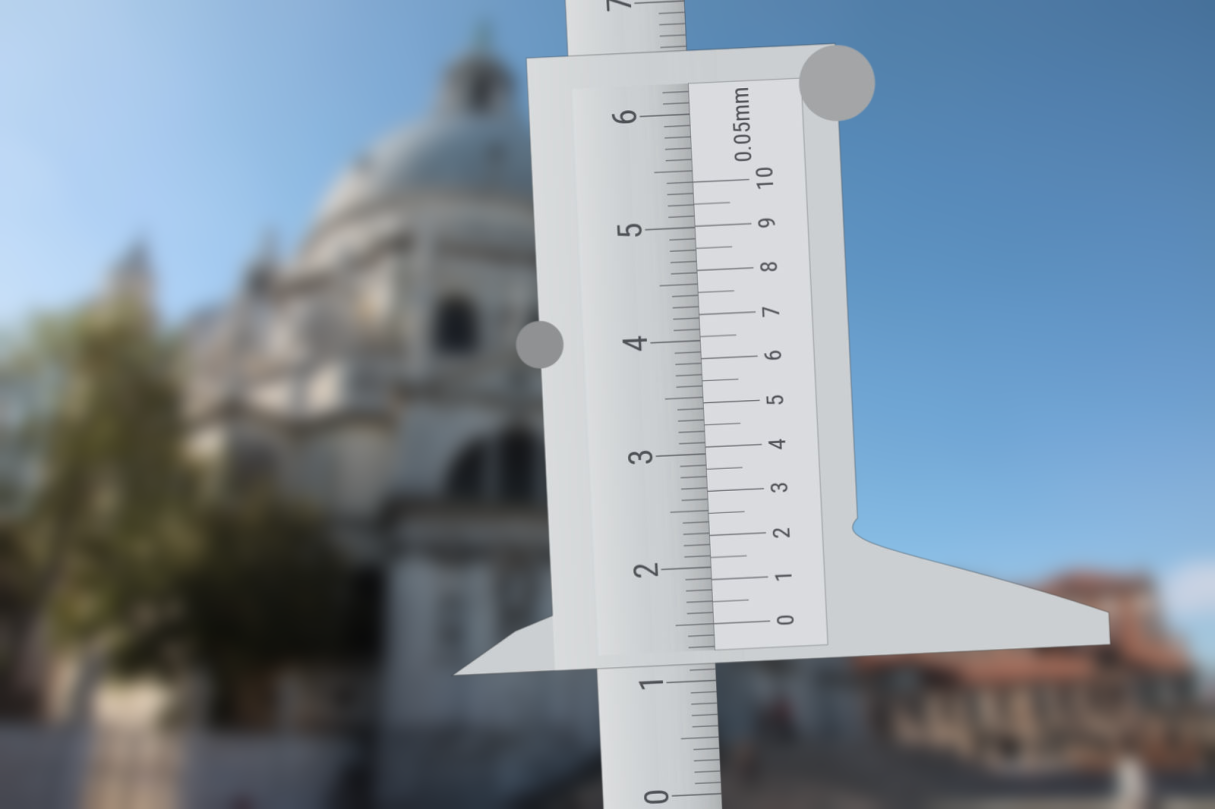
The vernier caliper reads 15.0 mm
